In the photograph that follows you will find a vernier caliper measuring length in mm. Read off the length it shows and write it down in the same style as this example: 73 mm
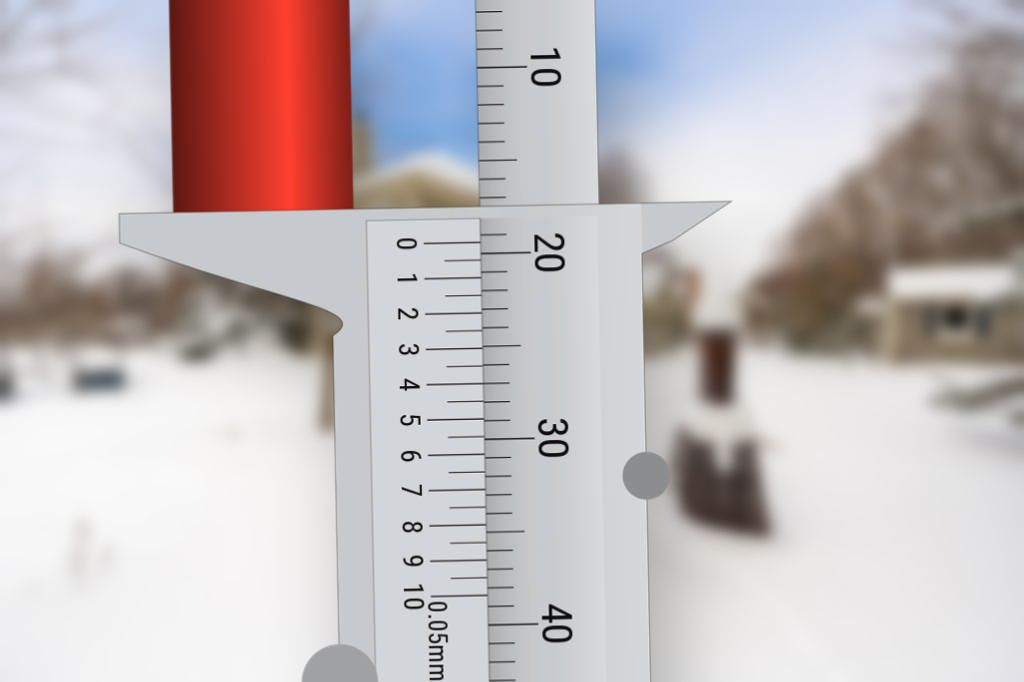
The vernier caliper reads 19.4 mm
